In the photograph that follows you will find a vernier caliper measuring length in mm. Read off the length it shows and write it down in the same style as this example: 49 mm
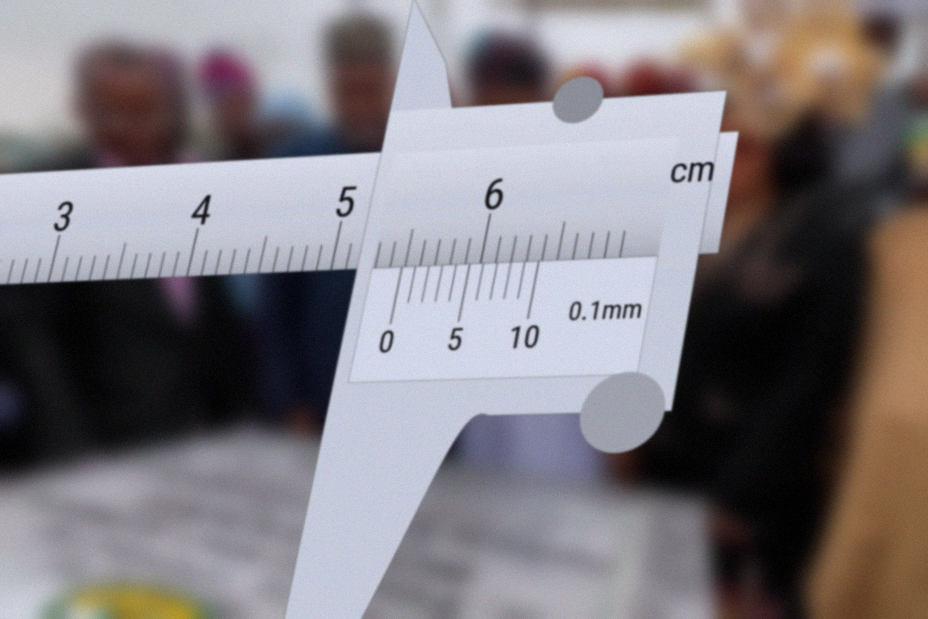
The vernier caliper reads 54.8 mm
